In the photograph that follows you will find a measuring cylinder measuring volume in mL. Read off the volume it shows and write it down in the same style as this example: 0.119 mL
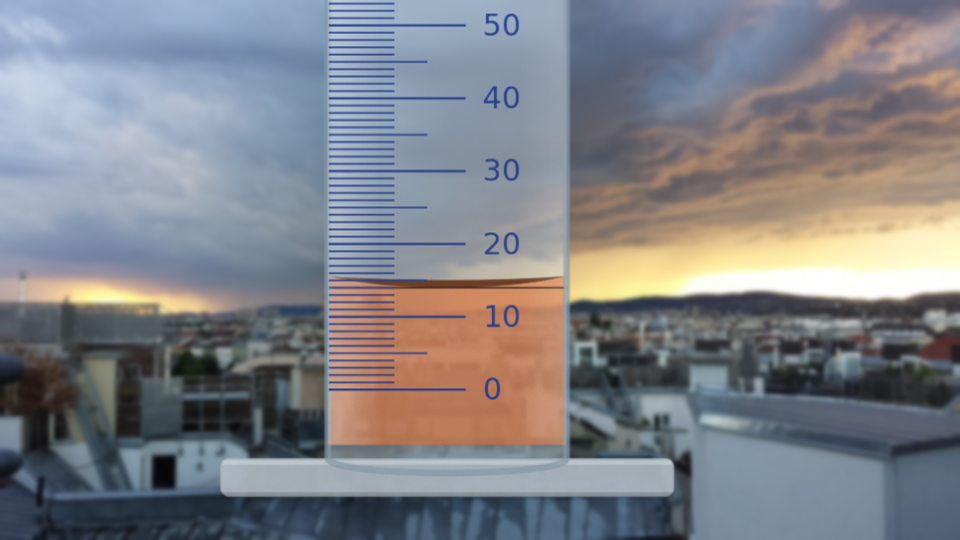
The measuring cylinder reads 14 mL
